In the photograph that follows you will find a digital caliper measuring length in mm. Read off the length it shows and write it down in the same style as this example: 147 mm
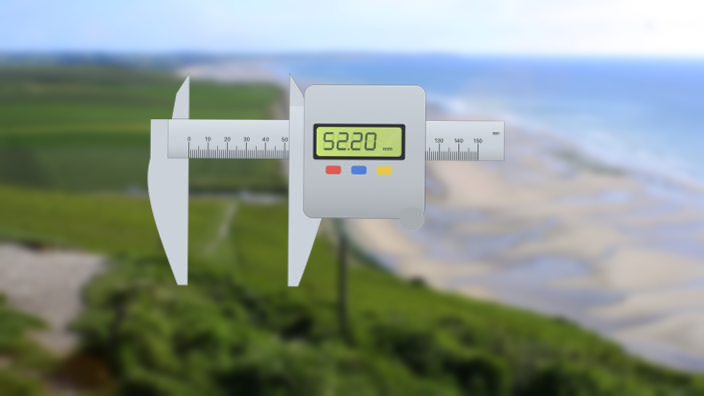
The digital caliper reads 52.20 mm
